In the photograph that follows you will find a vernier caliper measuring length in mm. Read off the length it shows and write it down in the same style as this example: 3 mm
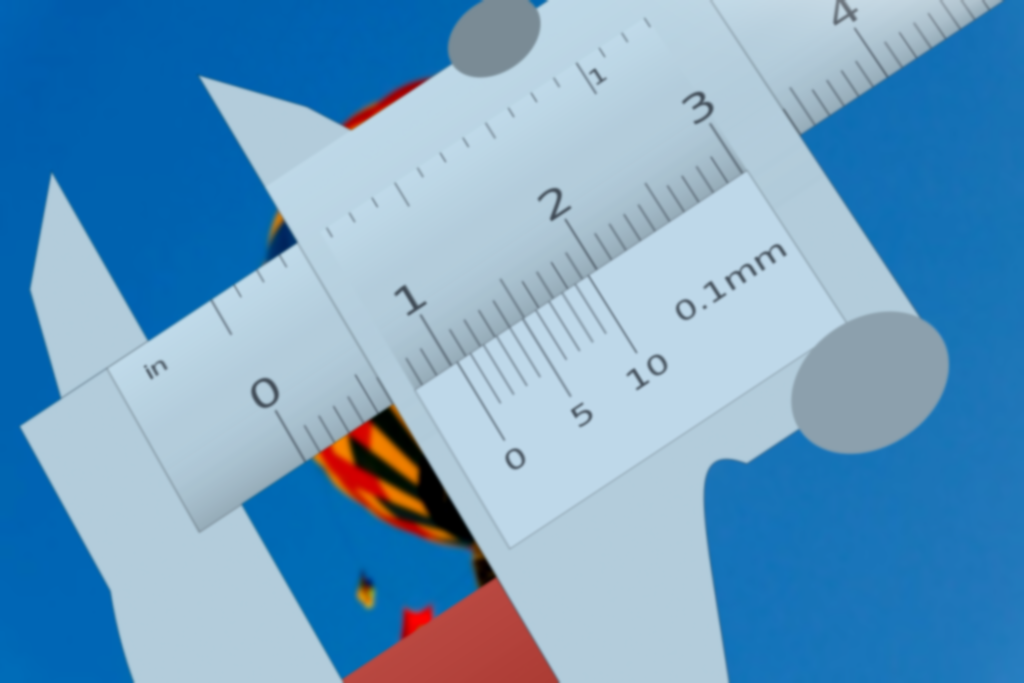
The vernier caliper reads 10.4 mm
